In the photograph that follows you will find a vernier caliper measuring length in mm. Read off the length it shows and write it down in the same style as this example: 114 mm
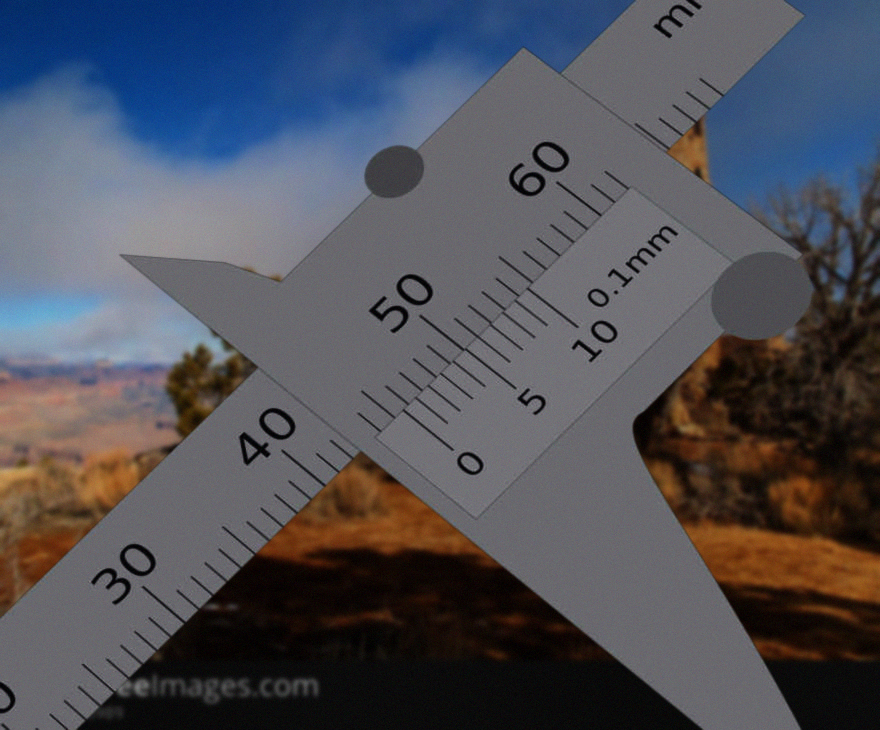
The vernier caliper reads 45.6 mm
